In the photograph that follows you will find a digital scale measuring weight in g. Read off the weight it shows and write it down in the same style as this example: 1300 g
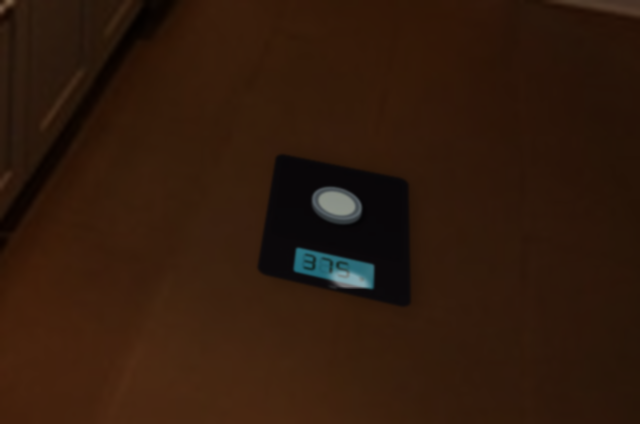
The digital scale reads 375 g
